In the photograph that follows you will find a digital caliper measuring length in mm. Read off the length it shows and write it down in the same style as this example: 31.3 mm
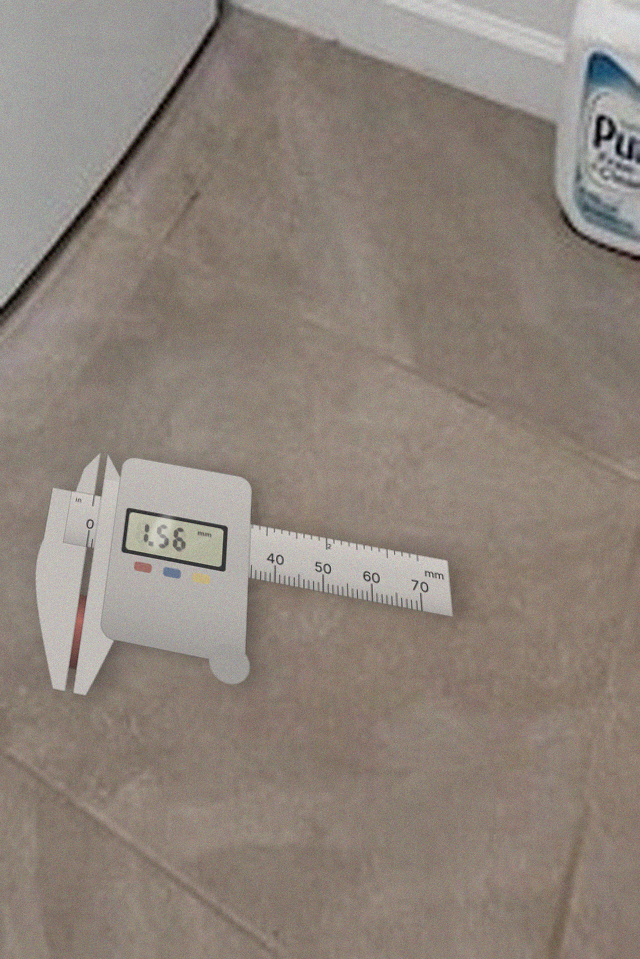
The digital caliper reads 1.56 mm
